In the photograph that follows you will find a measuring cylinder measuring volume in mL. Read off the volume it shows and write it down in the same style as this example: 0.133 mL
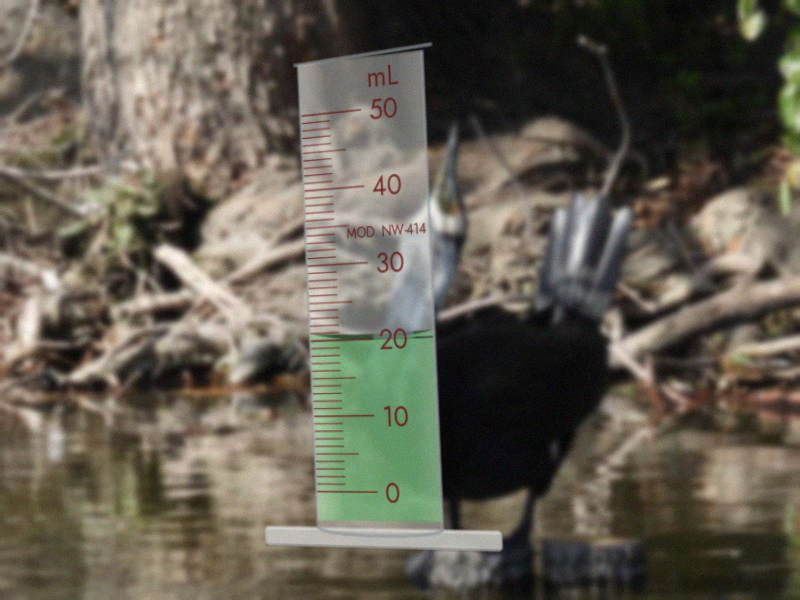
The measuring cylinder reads 20 mL
